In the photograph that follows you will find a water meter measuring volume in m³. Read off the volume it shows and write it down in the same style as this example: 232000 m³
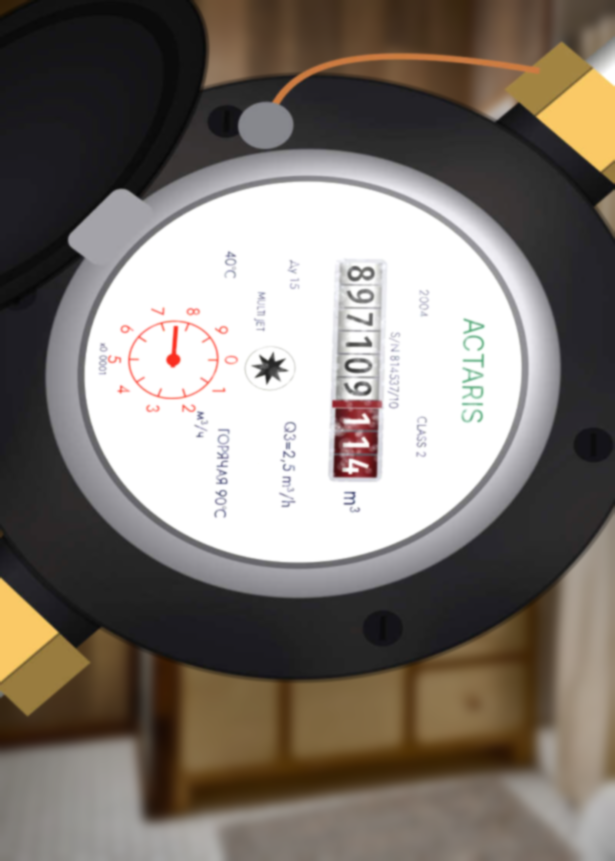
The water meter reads 897109.1147 m³
